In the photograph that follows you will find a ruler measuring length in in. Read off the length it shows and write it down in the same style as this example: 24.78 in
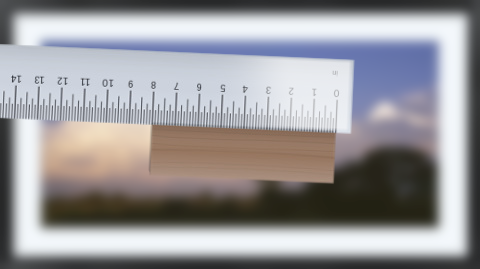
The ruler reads 8 in
